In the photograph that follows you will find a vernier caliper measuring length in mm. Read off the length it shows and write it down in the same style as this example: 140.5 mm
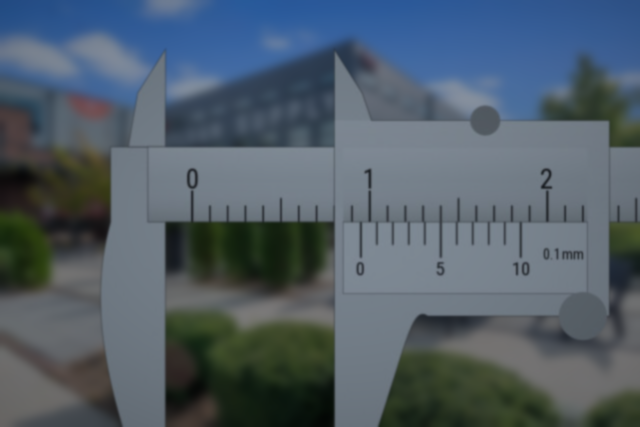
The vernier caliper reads 9.5 mm
